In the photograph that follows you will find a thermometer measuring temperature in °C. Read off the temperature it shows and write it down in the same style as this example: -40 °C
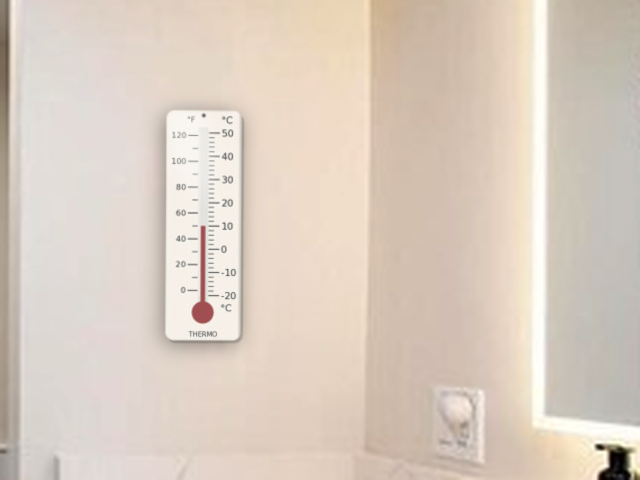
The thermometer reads 10 °C
